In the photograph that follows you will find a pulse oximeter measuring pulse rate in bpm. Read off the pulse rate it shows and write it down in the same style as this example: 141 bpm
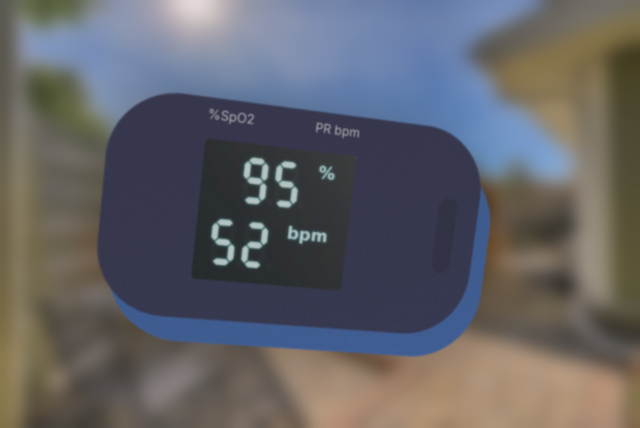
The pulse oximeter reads 52 bpm
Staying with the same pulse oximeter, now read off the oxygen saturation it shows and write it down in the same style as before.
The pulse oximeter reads 95 %
